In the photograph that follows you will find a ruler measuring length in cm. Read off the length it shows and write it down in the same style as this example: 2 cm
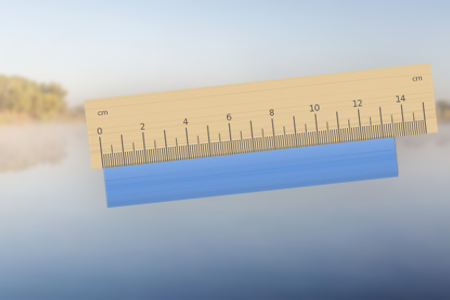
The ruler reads 13.5 cm
